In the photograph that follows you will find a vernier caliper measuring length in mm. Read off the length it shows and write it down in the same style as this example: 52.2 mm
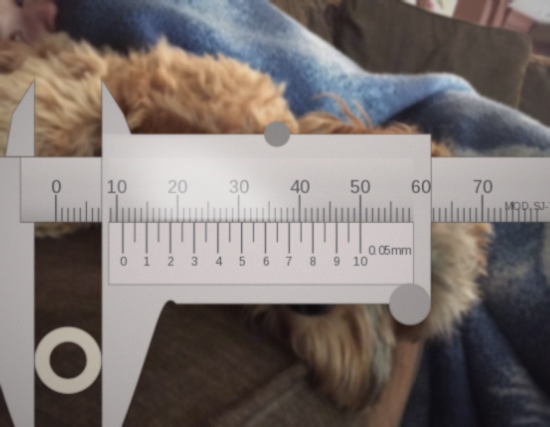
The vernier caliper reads 11.0 mm
